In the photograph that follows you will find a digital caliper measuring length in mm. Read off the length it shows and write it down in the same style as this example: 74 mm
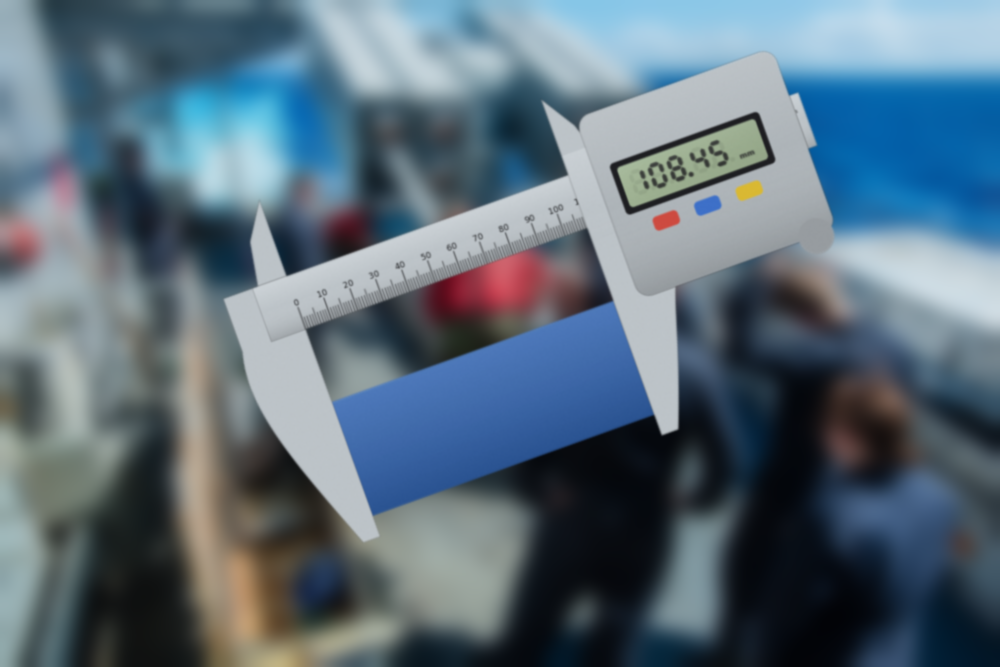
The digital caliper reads 108.45 mm
